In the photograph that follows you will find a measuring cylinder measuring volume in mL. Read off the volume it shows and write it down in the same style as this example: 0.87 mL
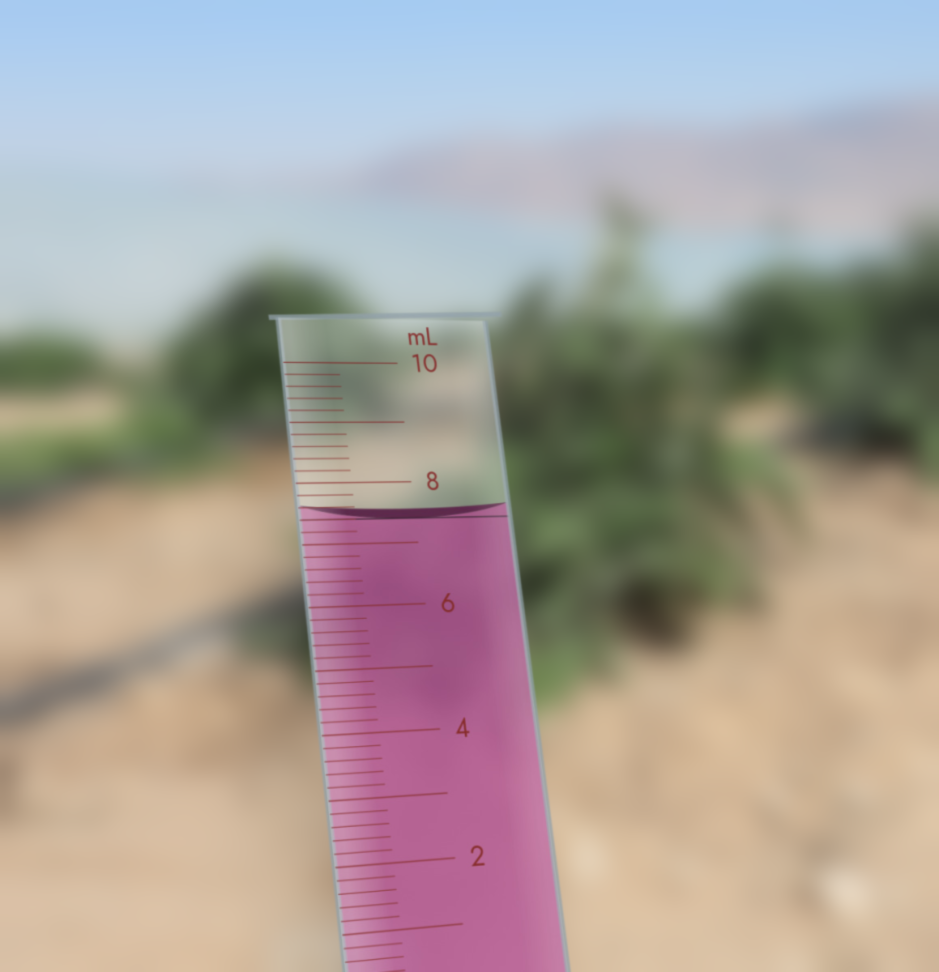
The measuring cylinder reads 7.4 mL
